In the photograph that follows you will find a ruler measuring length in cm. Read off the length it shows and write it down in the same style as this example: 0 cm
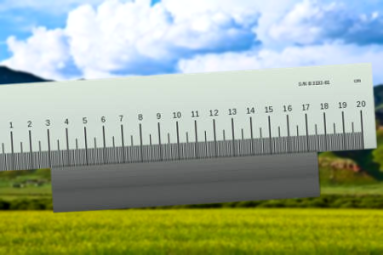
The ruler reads 14.5 cm
